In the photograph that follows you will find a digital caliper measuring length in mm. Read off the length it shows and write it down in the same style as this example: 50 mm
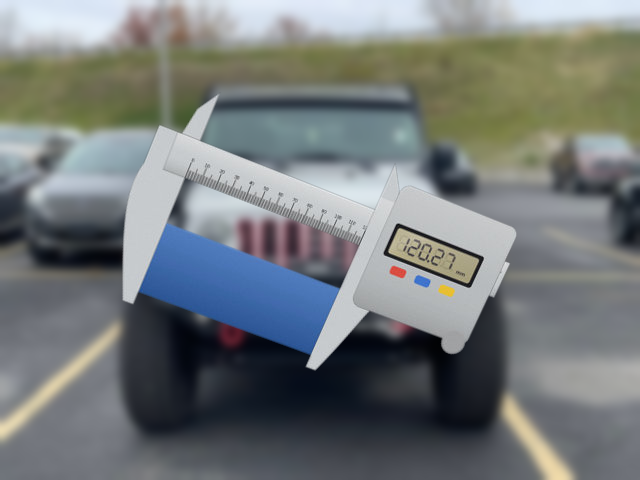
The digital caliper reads 120.27 mm
